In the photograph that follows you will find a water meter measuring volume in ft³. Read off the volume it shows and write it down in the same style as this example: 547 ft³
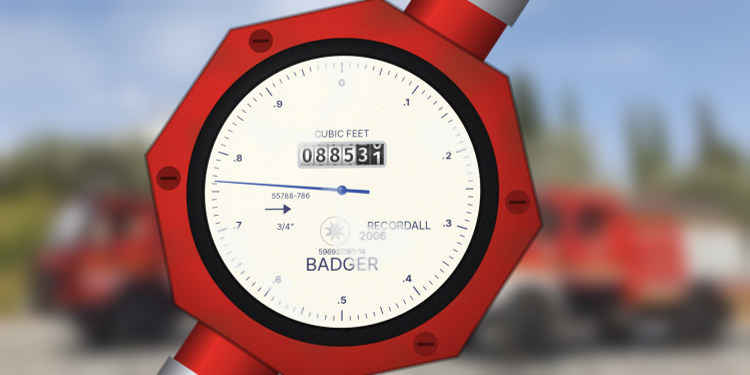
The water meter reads 88530.76 ft³
